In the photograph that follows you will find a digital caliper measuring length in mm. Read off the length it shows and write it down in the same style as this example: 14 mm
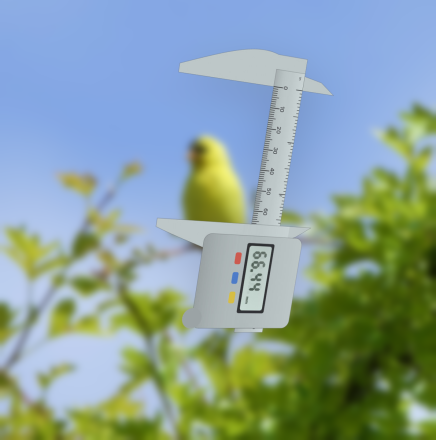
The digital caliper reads 66.44 mm
